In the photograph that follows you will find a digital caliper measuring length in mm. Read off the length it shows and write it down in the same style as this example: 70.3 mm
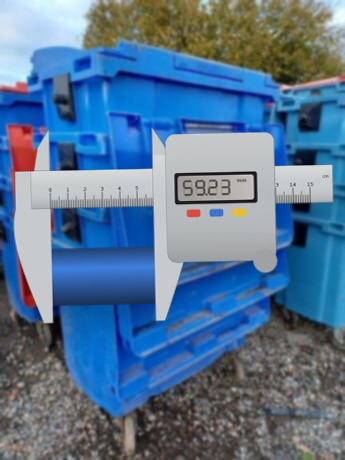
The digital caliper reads 59.23 mm
